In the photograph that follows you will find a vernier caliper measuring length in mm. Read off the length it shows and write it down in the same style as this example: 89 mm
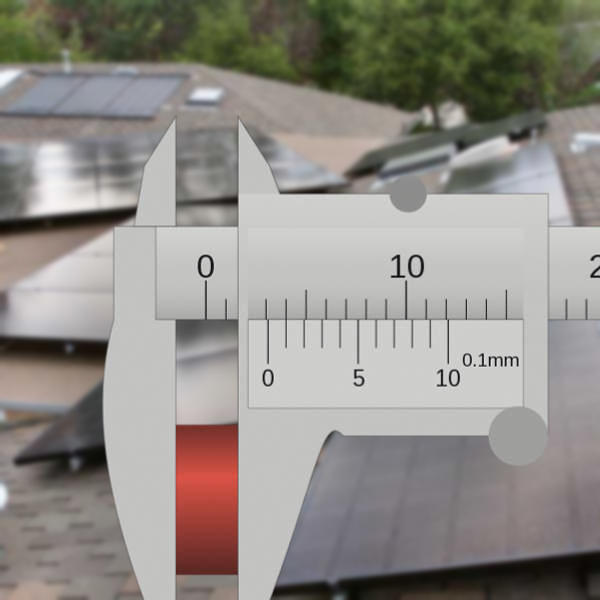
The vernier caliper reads 3.1 mm
